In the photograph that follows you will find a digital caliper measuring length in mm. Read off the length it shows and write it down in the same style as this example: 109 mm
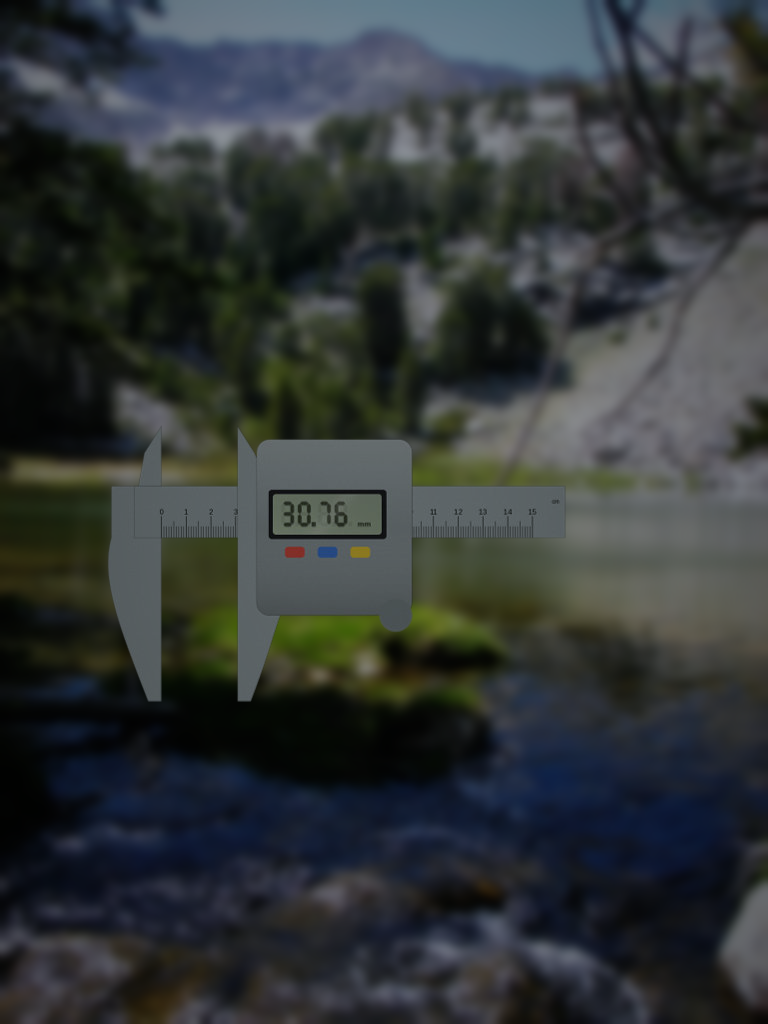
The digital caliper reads 30.76 mm
